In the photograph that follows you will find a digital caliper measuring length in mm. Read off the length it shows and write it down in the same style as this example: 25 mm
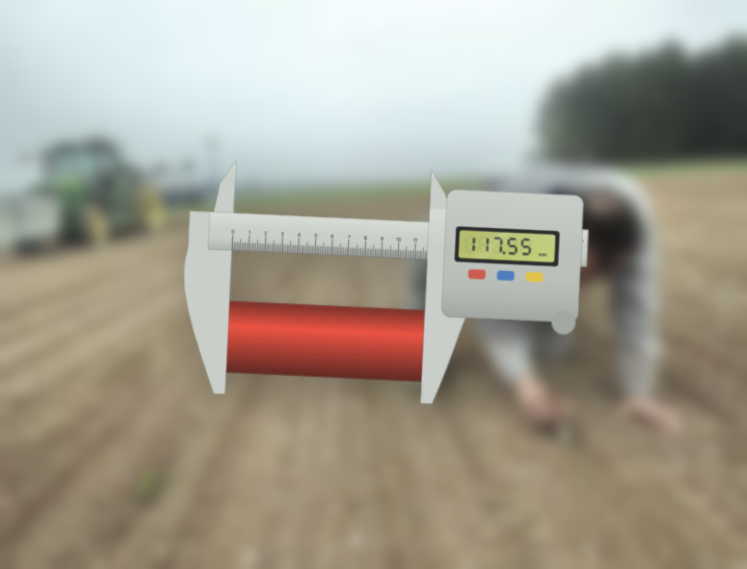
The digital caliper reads 117.55 mm
